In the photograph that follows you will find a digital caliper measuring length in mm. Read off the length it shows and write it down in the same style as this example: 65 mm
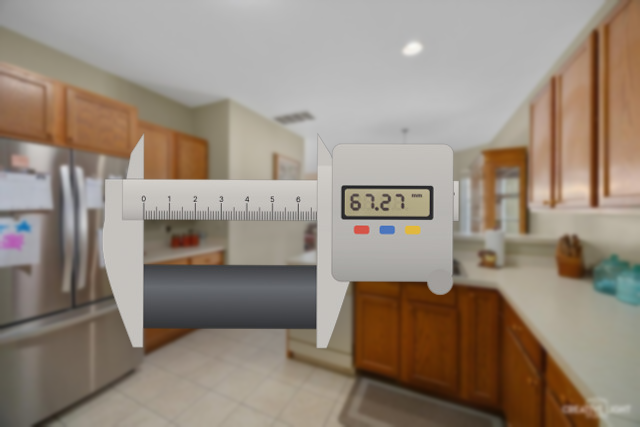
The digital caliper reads 67.27 mm
